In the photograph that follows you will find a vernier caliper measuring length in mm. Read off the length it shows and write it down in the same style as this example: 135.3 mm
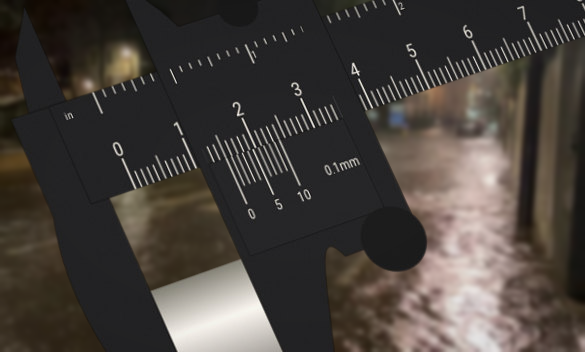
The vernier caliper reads 15.0 mm
